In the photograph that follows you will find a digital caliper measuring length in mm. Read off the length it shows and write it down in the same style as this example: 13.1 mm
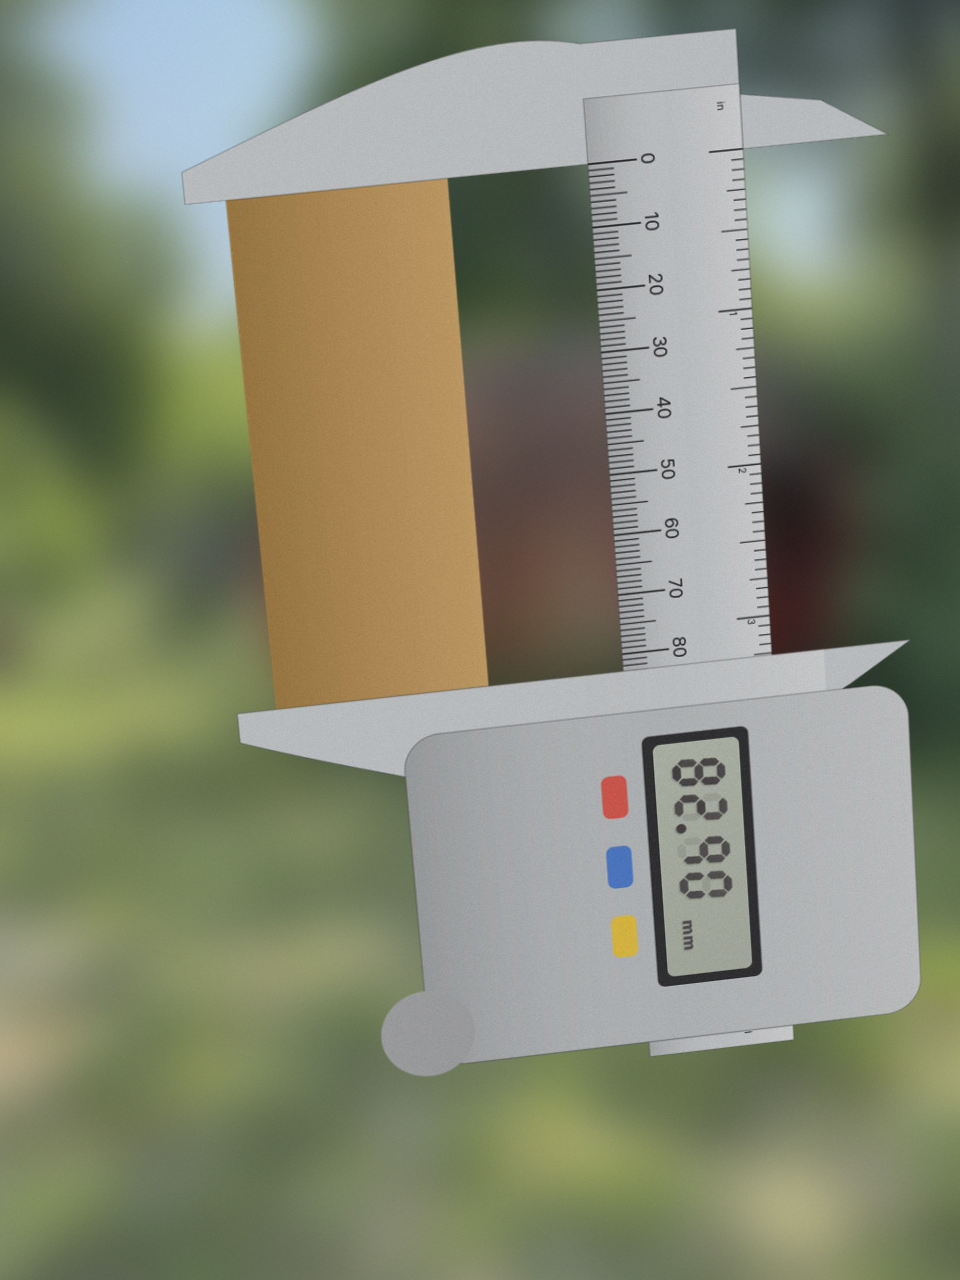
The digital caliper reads 82.90 mm
